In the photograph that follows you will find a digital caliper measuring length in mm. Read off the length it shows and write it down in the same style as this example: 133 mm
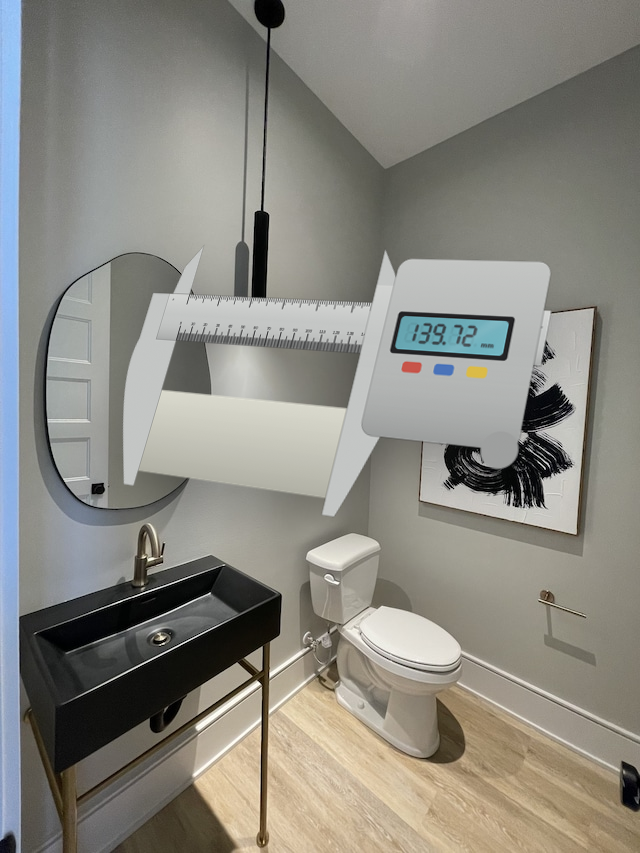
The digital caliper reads 139.72 mm
